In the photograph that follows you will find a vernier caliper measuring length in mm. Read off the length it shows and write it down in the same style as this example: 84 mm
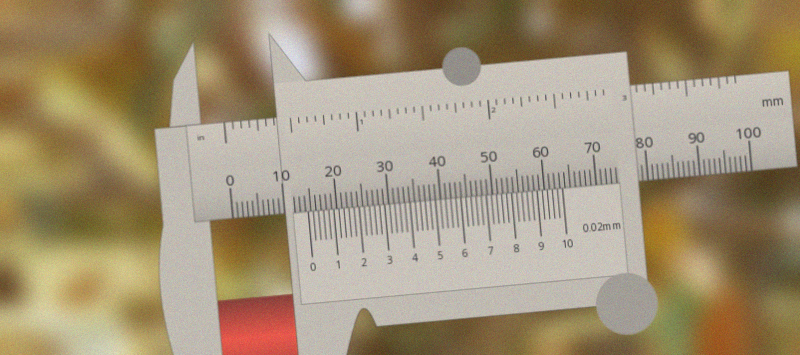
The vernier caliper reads 14.5 mm
